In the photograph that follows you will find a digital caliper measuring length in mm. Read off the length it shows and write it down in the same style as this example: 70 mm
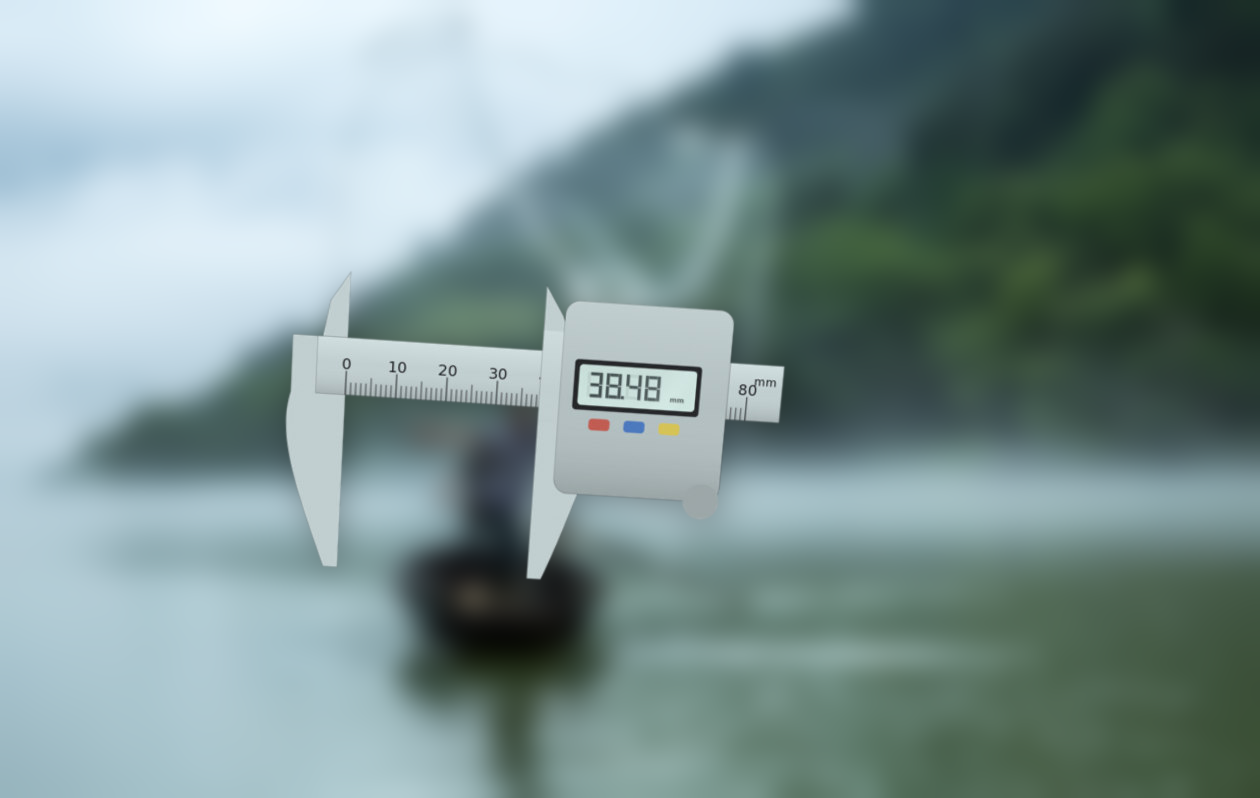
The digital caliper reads 38.48 mm
